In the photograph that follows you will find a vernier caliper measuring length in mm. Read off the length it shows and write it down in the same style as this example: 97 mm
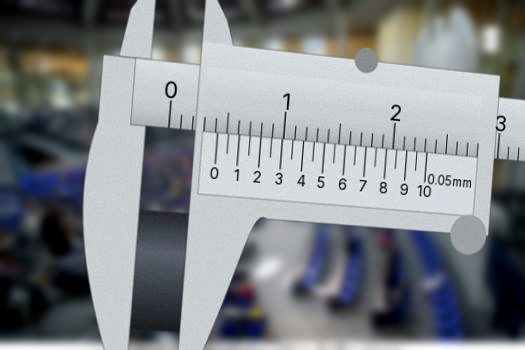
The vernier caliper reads 4.2 mm
